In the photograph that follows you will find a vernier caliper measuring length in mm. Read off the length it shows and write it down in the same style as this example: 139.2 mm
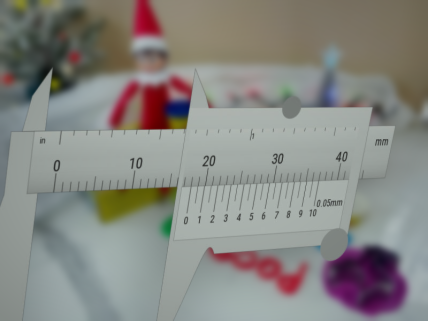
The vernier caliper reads 18.0 mm
